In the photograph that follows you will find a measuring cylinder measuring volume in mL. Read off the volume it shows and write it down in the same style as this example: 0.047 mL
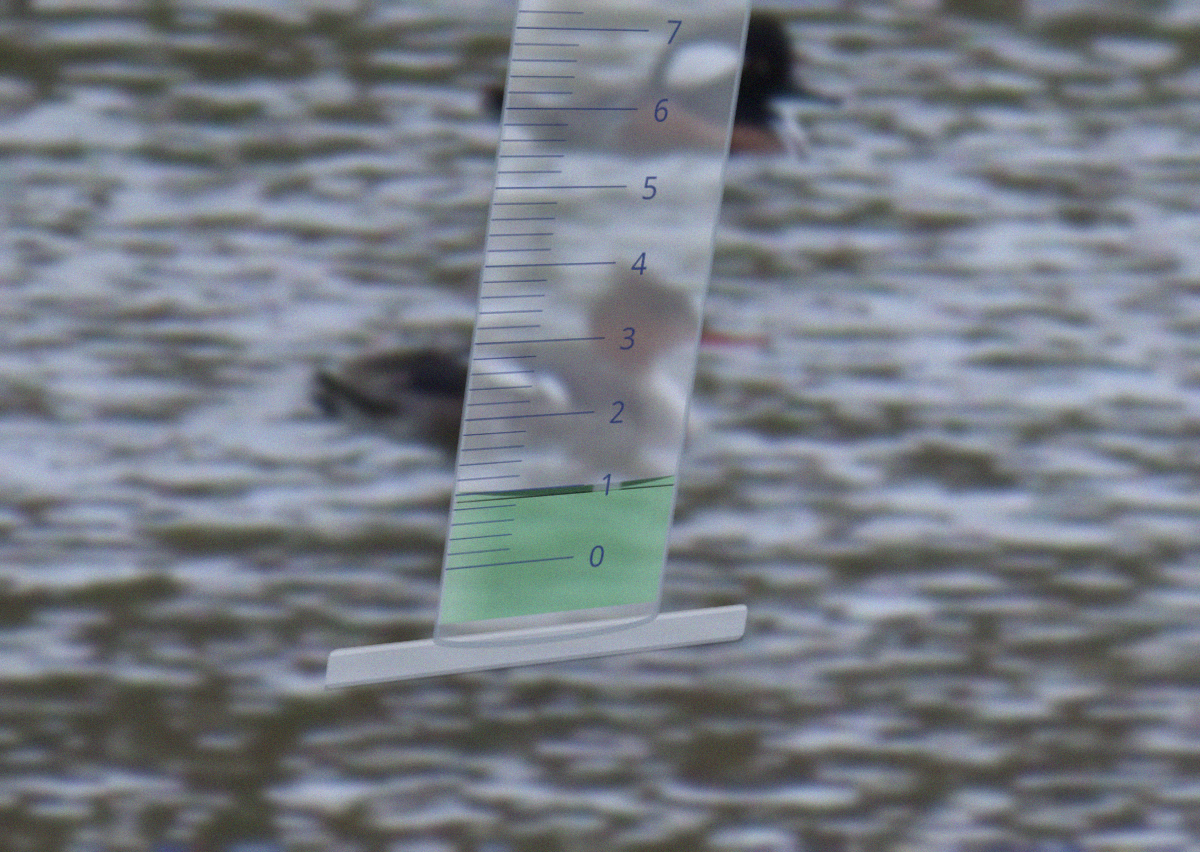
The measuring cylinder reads 0.9 mL
